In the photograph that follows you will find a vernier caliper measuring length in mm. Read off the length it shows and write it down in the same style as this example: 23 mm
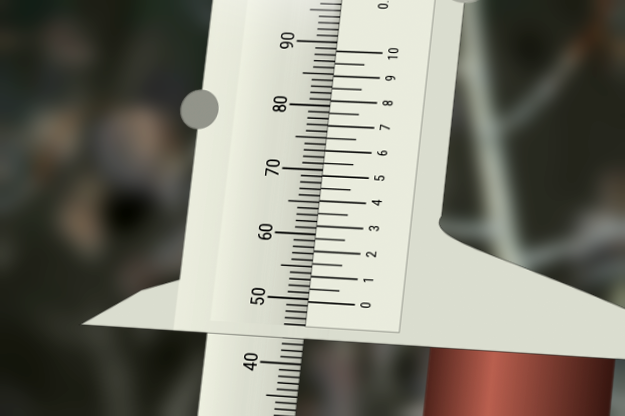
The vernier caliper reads 49.6 mm
